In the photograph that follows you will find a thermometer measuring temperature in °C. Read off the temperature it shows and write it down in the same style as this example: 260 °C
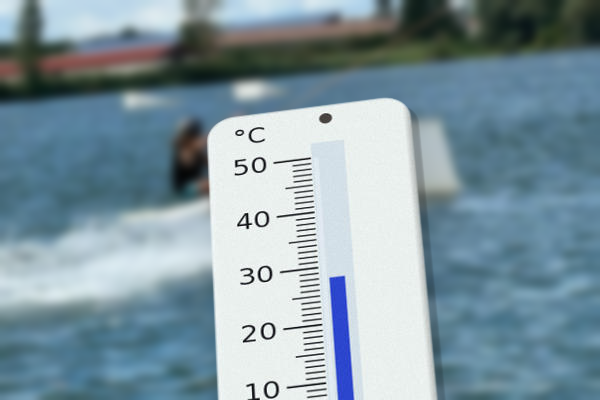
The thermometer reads 28 °C
